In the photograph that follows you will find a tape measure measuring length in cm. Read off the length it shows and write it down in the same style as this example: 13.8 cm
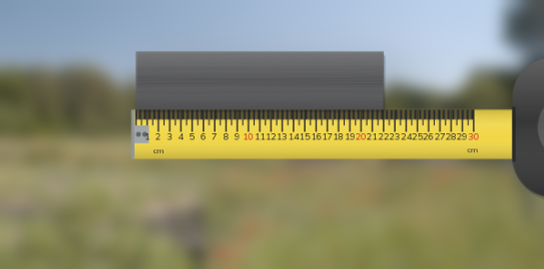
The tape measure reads 22 cm
